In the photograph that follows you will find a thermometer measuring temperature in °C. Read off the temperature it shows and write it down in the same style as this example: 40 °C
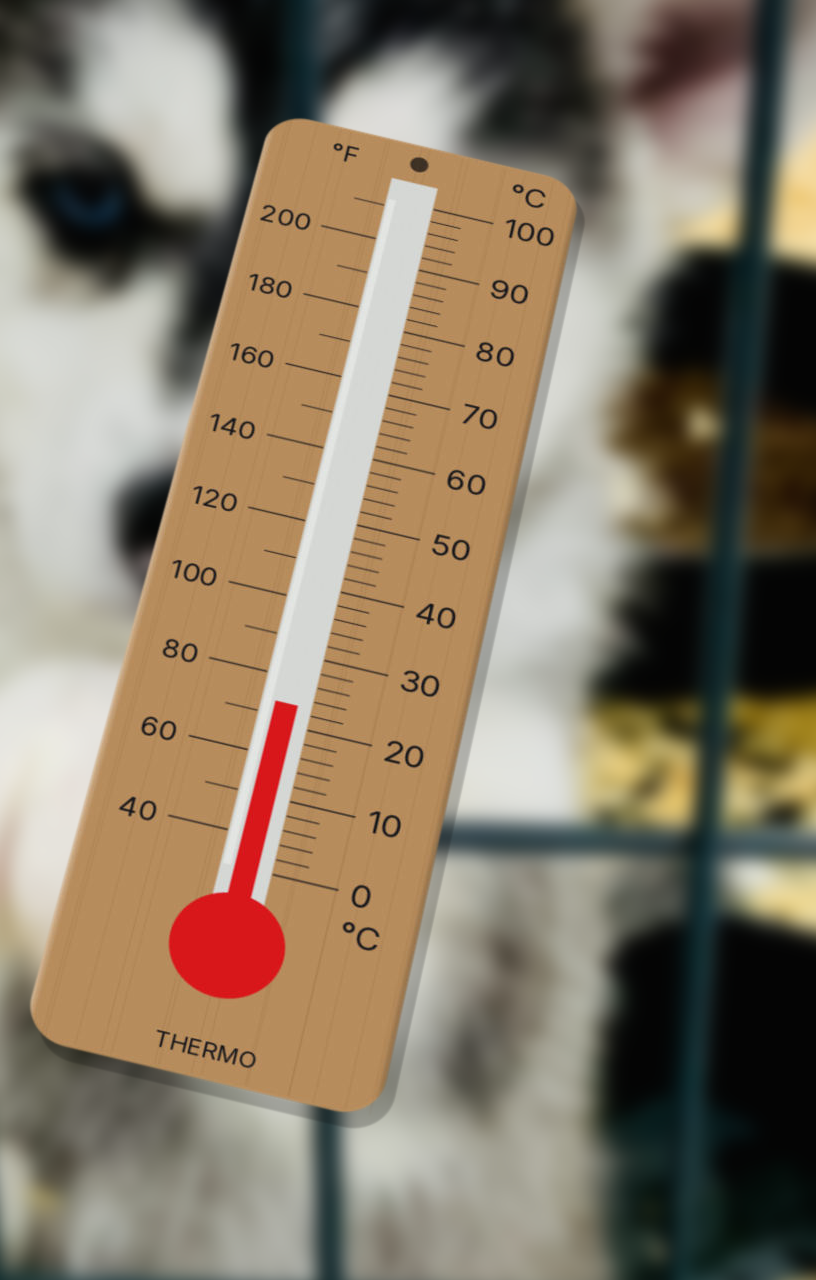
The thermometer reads 23 °C
